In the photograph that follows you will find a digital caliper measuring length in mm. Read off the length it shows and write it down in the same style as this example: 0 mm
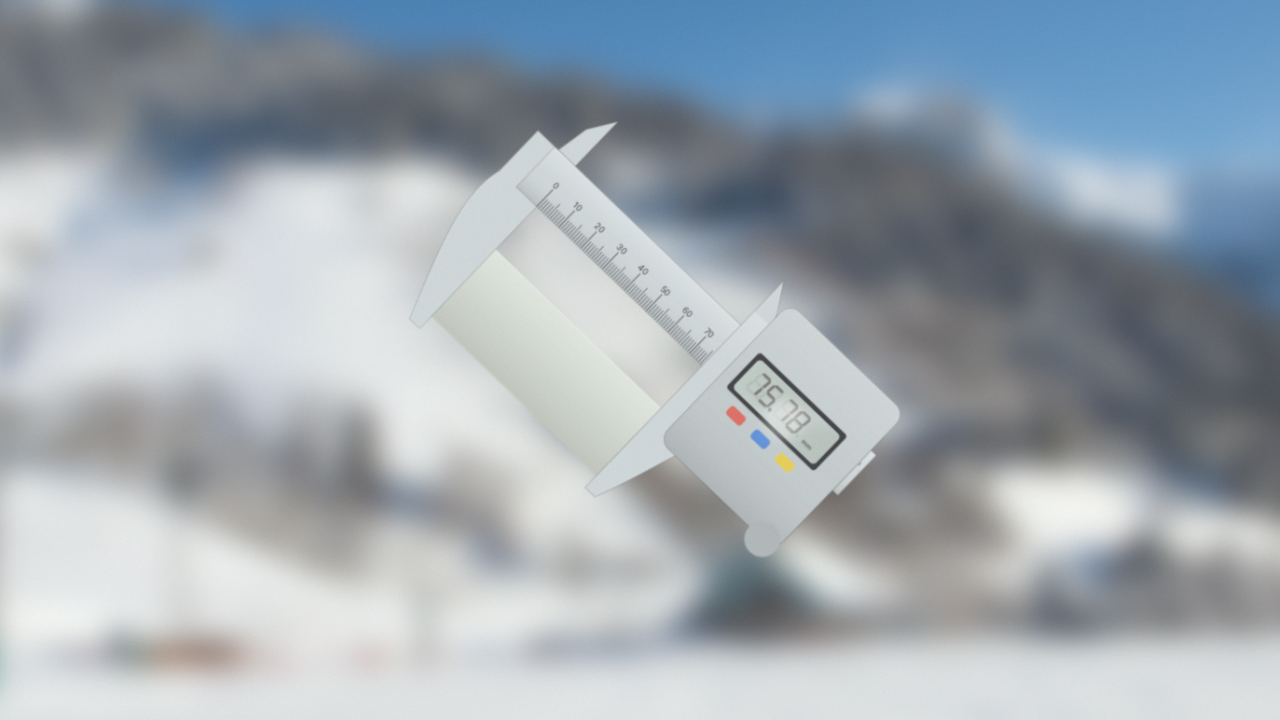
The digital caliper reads 75.78 mm
